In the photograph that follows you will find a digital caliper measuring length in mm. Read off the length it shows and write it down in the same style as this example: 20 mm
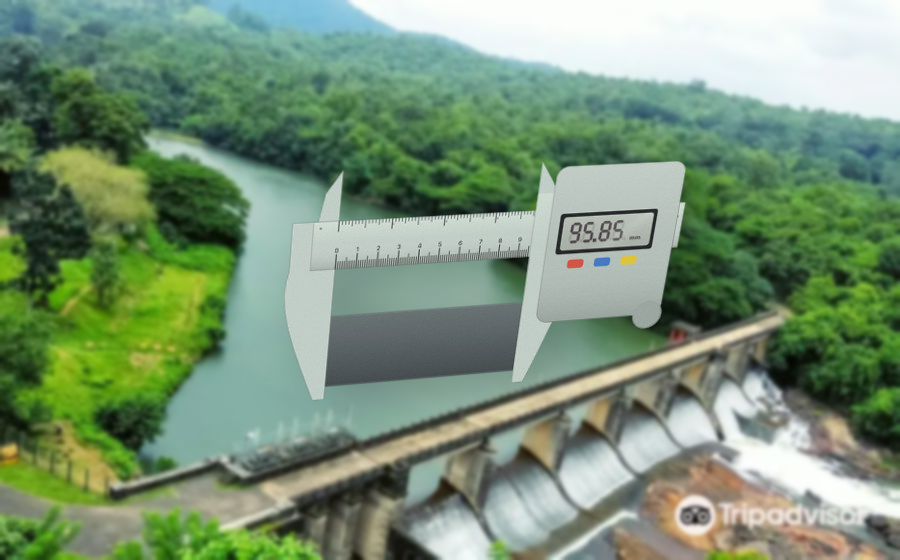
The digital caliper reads 95.85 mm
